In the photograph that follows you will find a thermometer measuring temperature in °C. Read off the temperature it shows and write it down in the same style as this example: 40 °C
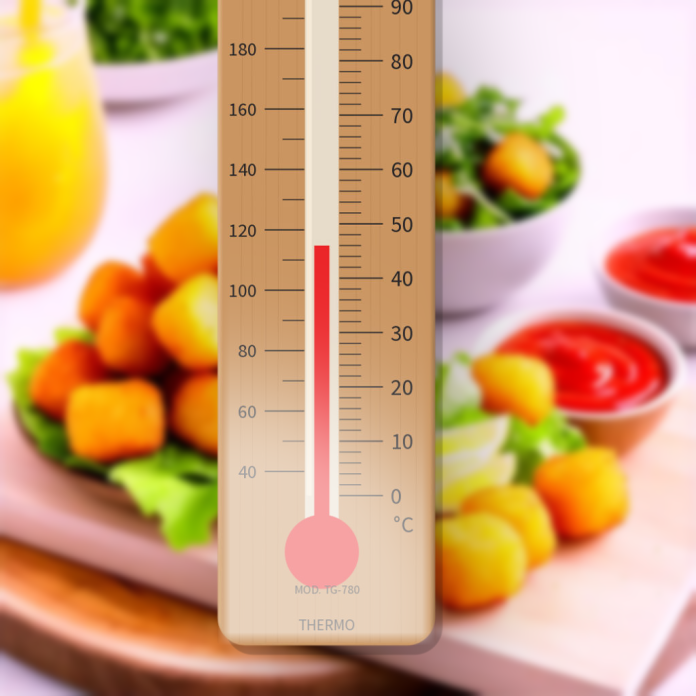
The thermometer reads 46 °C
